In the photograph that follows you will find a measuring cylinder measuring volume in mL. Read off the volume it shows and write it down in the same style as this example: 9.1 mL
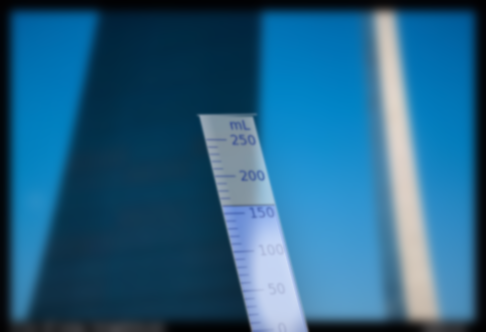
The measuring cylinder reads 160 mL
